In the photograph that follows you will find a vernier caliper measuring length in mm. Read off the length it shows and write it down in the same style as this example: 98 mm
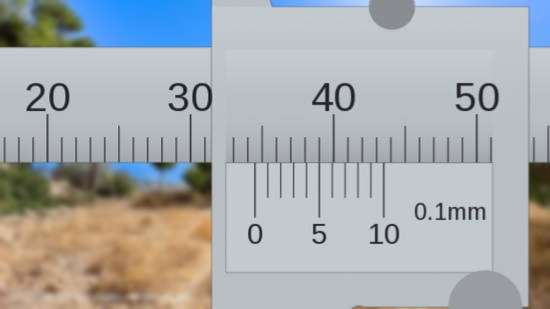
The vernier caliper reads 34.5 mm
